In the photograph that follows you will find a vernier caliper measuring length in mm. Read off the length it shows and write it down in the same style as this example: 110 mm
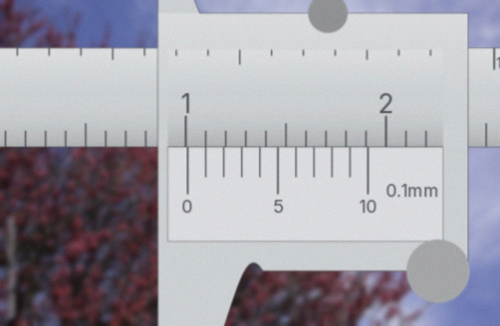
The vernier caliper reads 10.1 mm
